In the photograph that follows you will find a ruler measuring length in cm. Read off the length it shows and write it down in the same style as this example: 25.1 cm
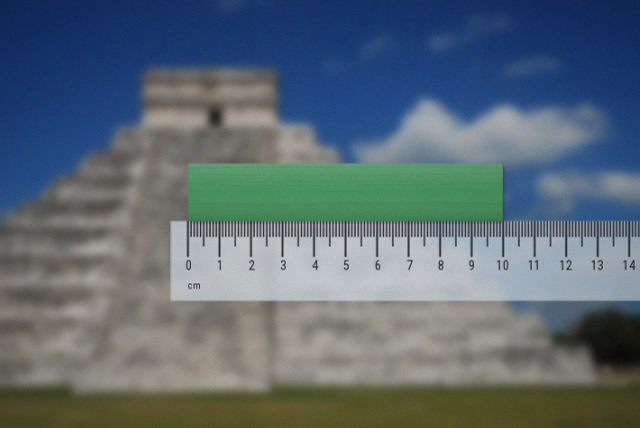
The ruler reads 10 cm
